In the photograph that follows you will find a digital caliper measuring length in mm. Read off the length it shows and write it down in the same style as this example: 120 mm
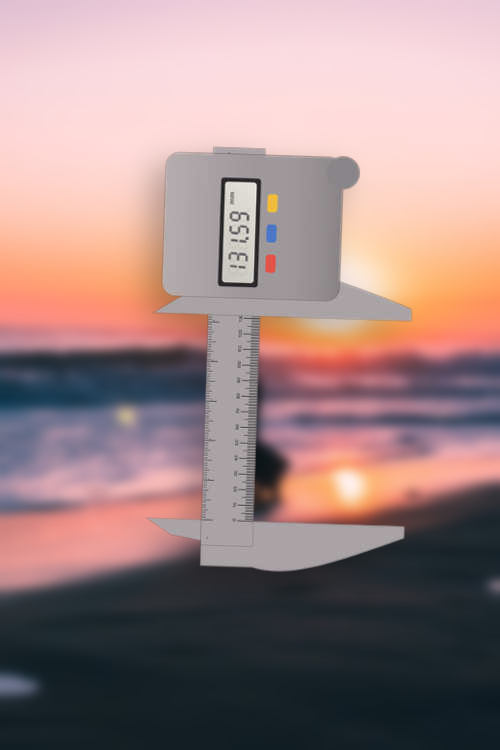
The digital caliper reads 131.59 mm
